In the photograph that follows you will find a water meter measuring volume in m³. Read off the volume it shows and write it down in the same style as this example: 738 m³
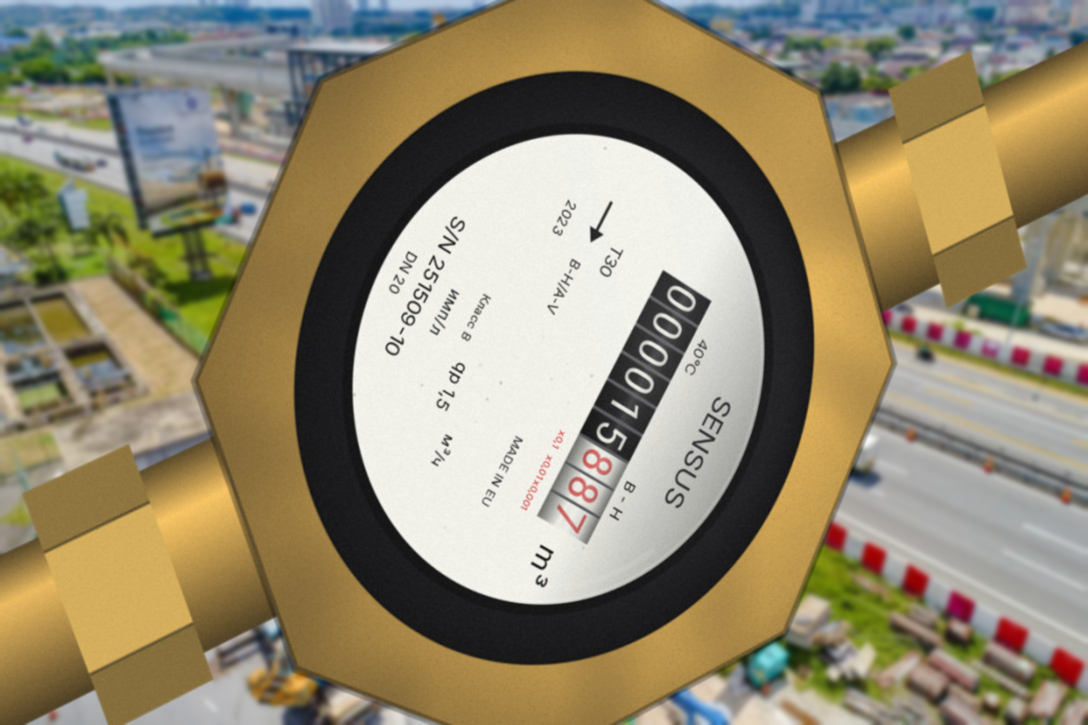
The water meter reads 15.887 m³
